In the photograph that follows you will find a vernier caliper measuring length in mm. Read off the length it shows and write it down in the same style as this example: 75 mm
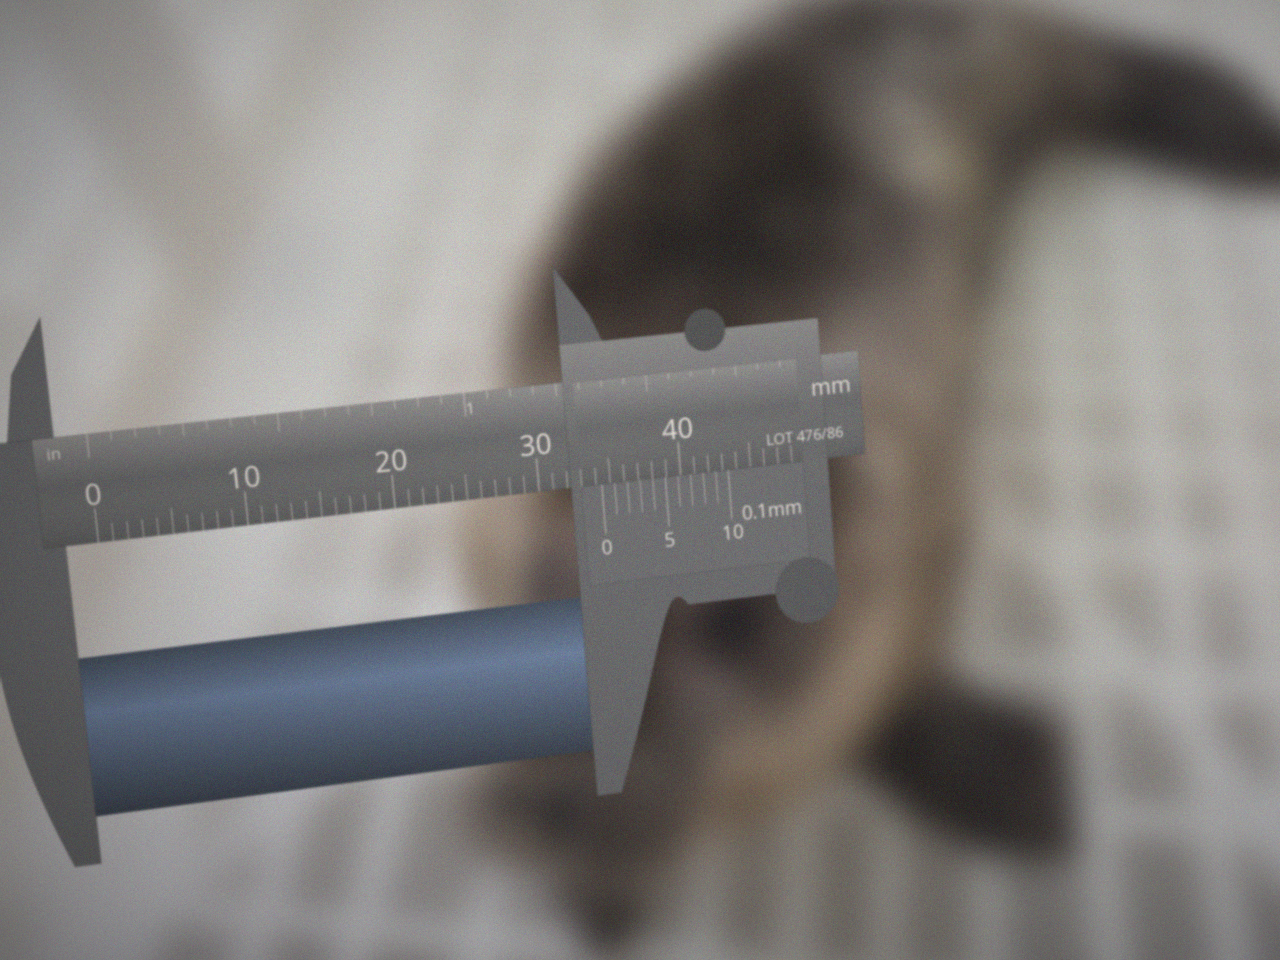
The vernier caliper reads 34.4 mm
